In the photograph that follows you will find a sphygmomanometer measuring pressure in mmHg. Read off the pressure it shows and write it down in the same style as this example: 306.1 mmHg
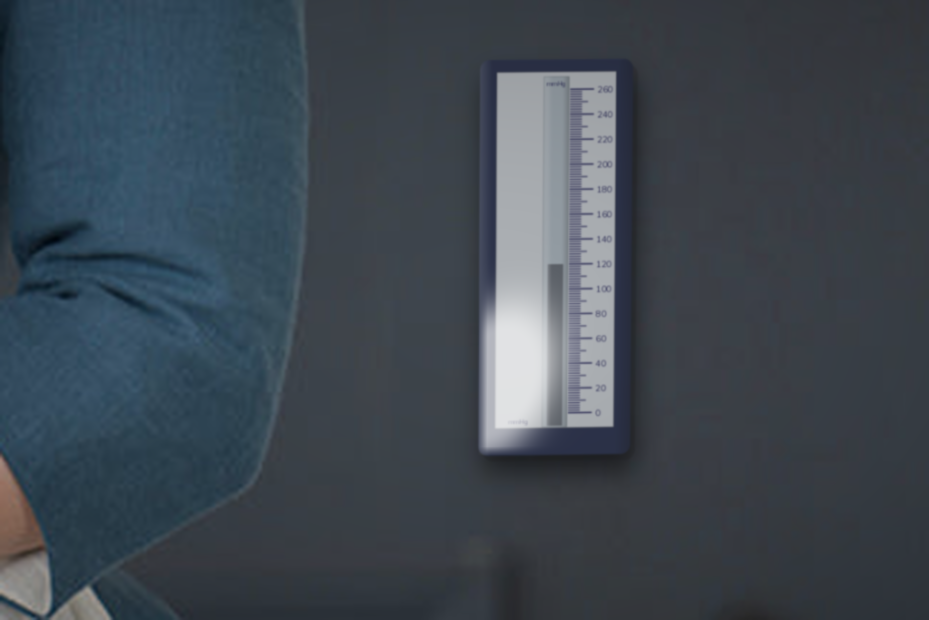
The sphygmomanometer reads 120 mmHg
